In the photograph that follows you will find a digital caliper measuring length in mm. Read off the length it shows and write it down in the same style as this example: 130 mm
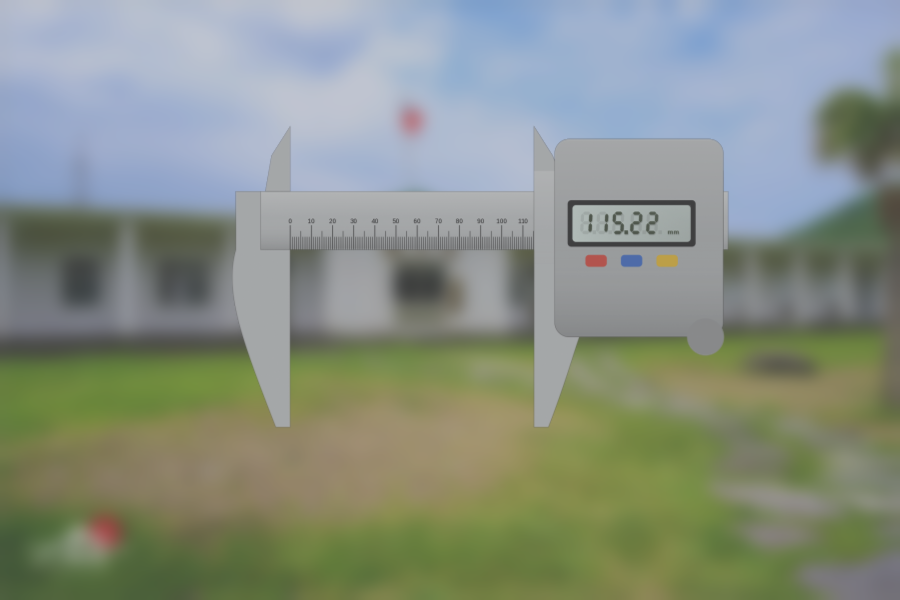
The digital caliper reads 115.22 mm
